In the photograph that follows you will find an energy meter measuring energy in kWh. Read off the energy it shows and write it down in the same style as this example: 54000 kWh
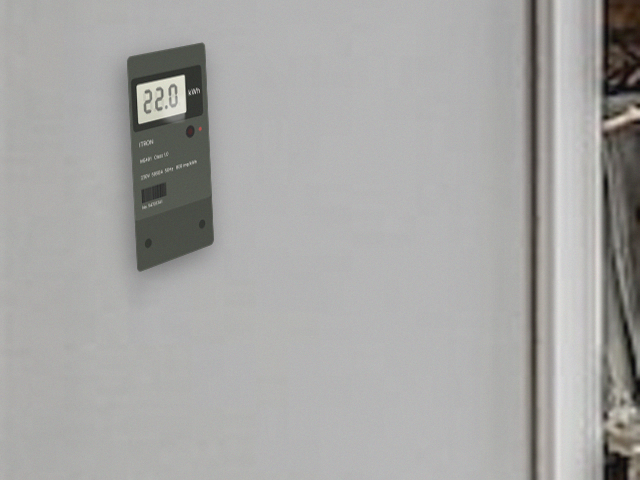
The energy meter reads 22.0 kWh
